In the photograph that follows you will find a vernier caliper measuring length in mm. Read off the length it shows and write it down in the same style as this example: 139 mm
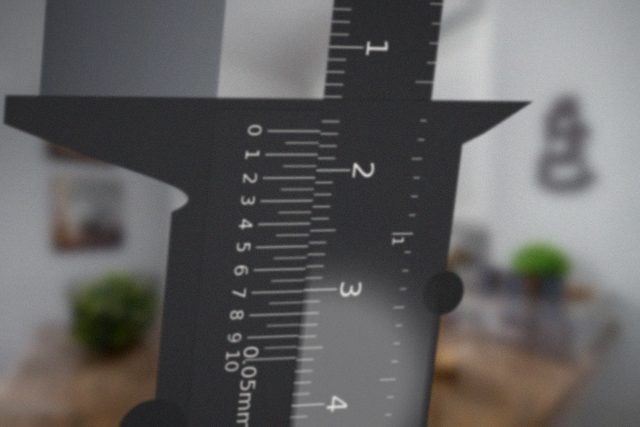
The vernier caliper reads 16.8 mm
